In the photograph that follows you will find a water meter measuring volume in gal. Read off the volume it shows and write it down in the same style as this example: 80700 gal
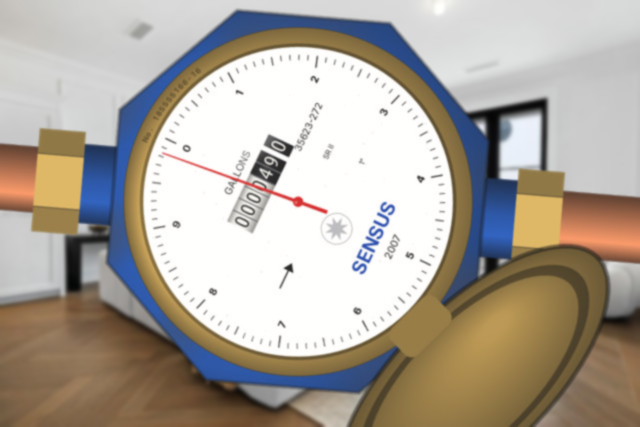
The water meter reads 489.8 gal
